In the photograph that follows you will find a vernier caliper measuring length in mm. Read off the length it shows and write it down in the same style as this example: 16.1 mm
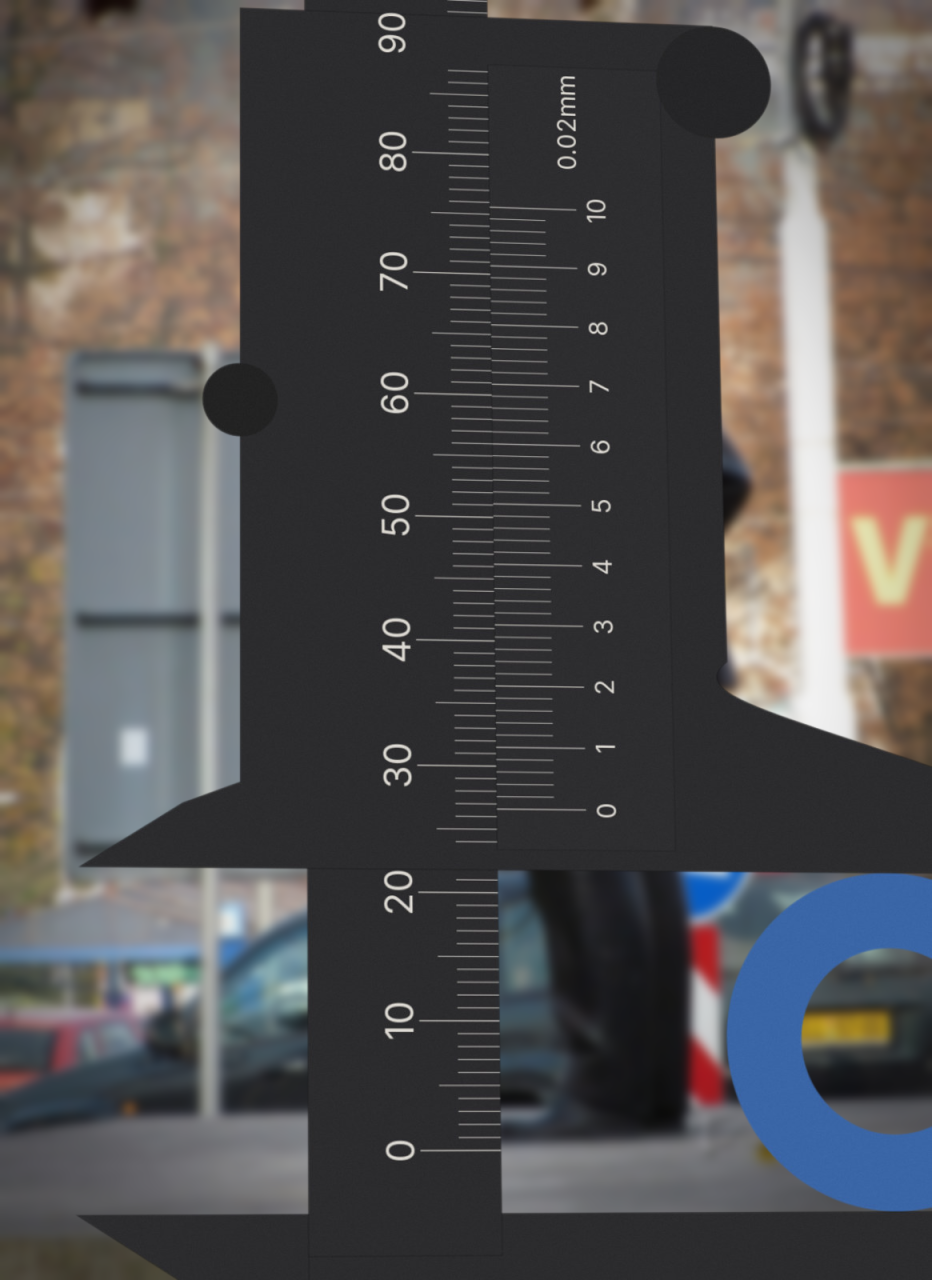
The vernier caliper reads 26.6 mm
